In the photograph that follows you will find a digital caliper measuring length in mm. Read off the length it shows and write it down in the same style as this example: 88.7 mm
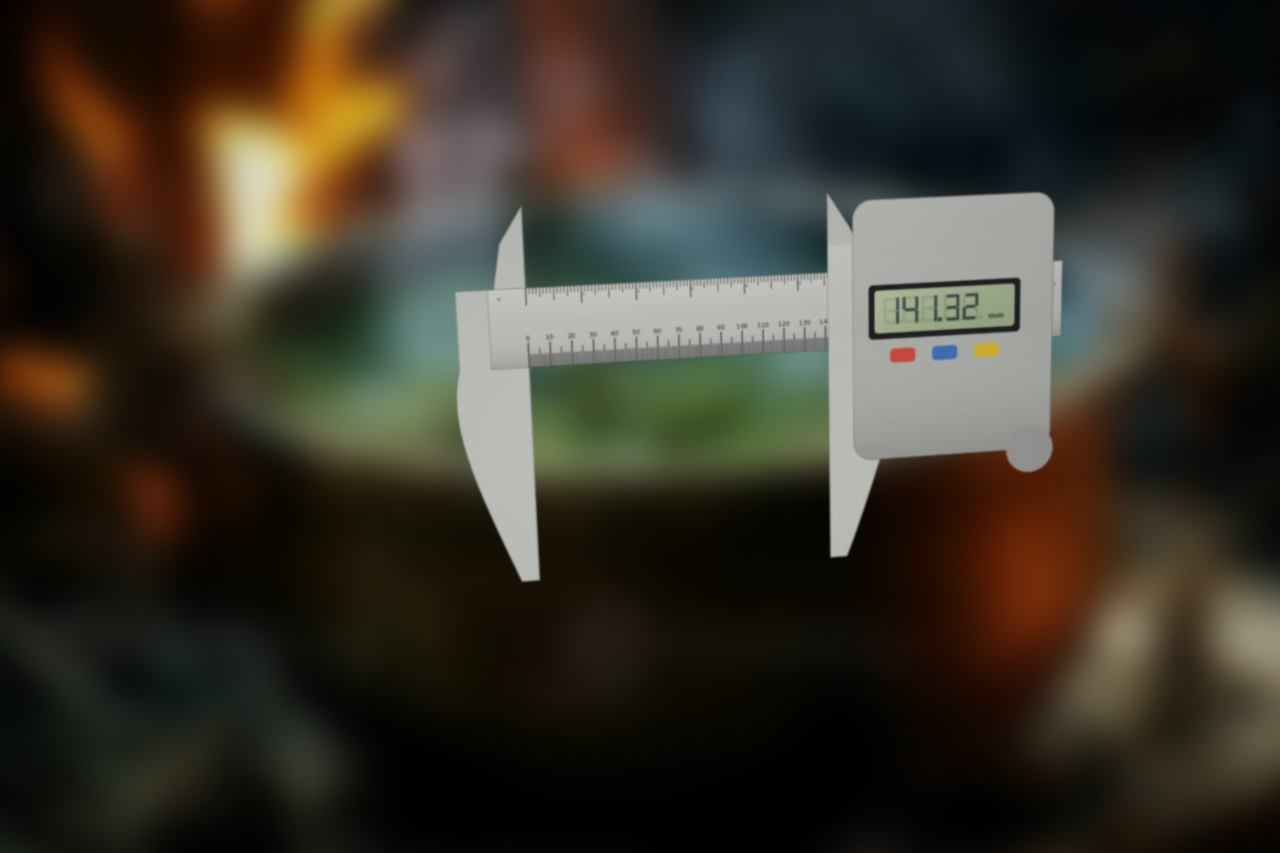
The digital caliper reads 141.32 mm
